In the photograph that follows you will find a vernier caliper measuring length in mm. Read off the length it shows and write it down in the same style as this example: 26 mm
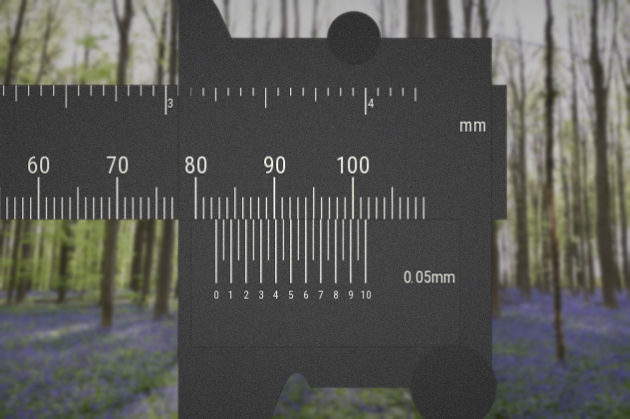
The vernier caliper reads 82.6 mm
